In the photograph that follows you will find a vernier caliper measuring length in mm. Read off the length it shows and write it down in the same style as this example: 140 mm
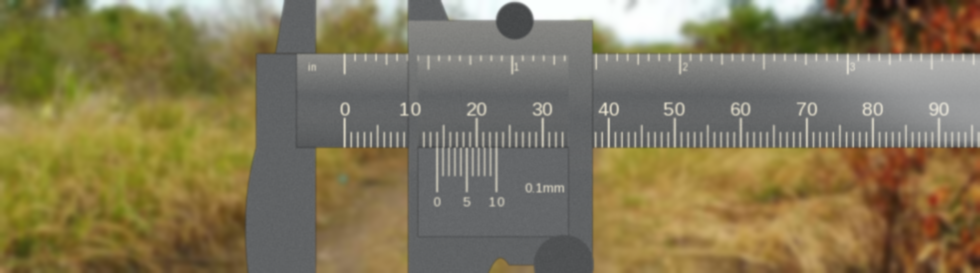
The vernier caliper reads 14.0 mm
